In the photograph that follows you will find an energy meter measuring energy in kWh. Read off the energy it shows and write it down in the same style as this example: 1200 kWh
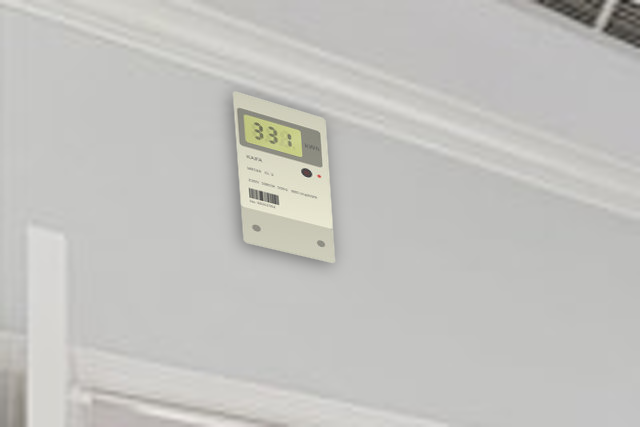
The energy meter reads 331 kWh
